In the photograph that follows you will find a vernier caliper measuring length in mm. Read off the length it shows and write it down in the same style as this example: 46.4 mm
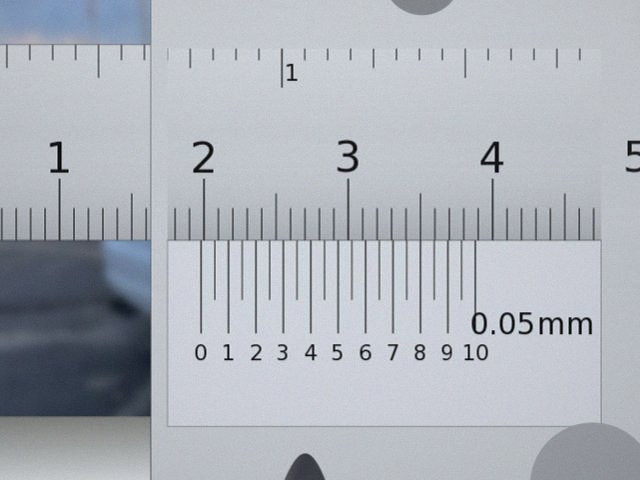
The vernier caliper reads 19.8 mm
